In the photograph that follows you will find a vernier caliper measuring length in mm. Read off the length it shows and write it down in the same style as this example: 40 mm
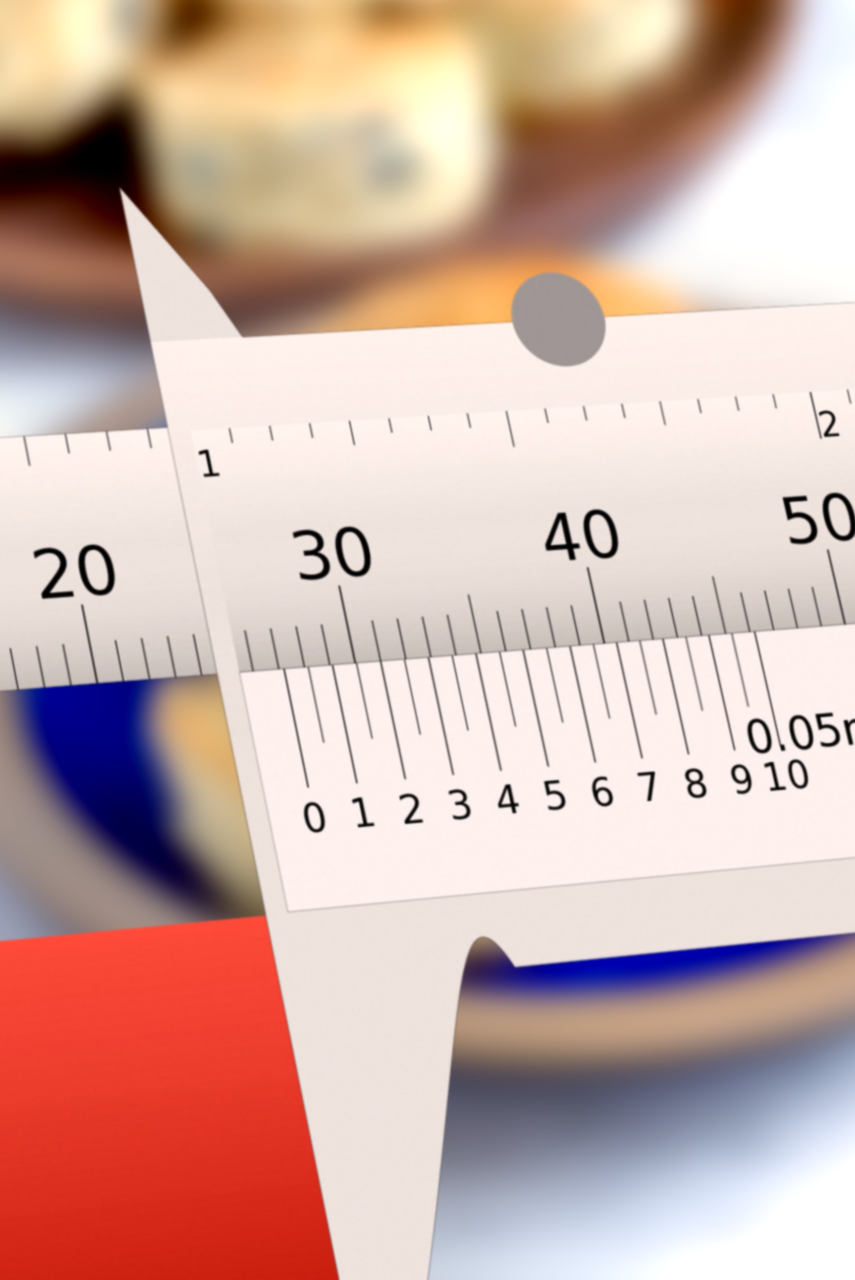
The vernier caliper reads 27.2 mm
